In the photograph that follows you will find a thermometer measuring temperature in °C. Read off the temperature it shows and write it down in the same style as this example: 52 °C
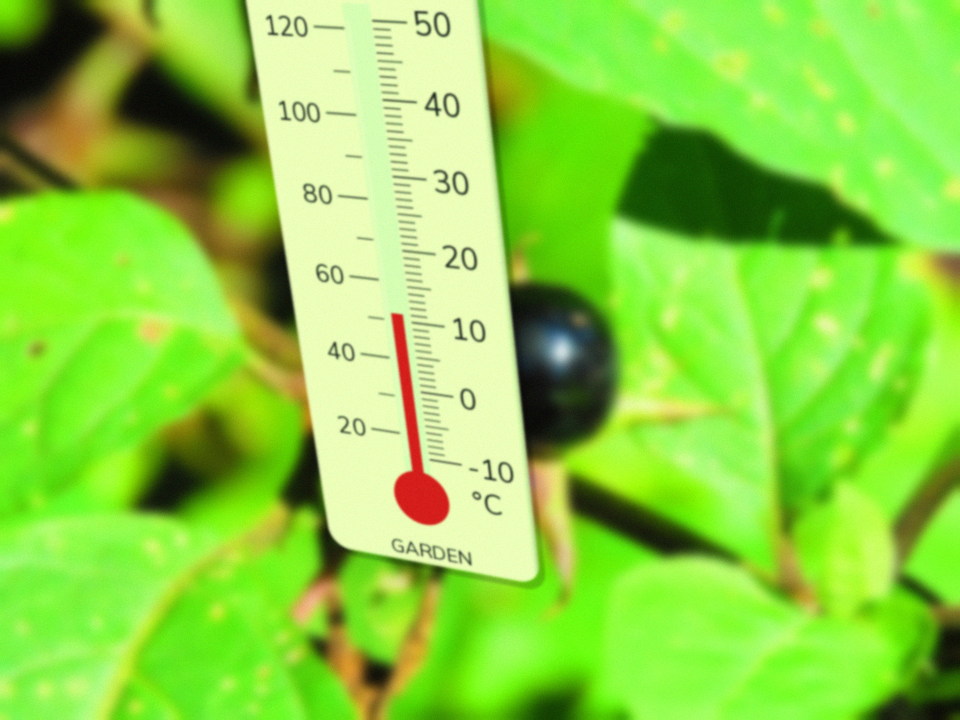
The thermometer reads 11 °C
